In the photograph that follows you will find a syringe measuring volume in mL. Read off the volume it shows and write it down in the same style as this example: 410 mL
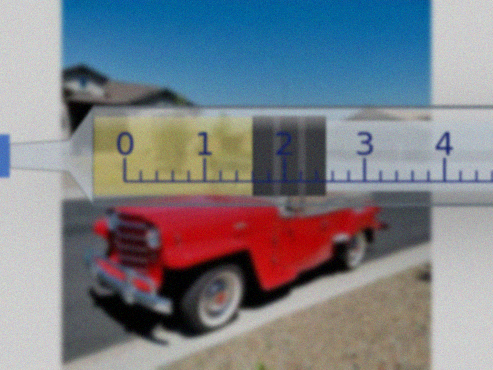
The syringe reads 1.6 mL
